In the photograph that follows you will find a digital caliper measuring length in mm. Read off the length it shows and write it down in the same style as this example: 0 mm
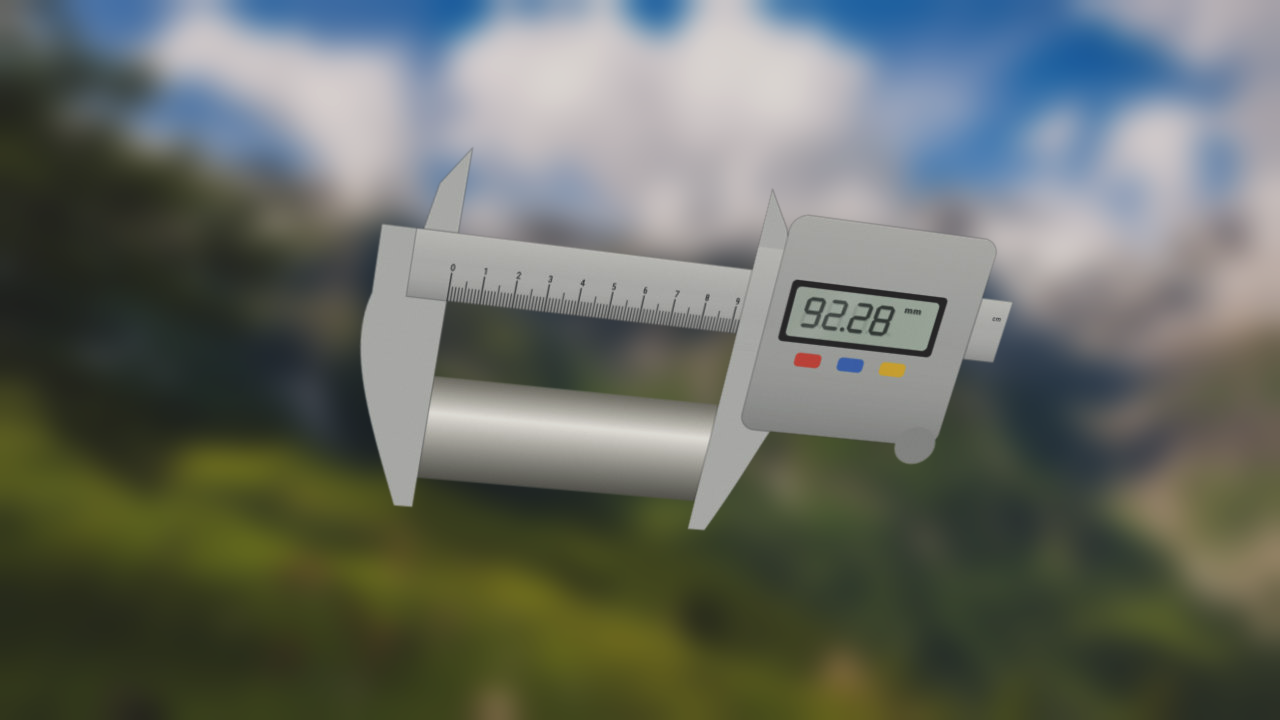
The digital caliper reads 92.28 mm
